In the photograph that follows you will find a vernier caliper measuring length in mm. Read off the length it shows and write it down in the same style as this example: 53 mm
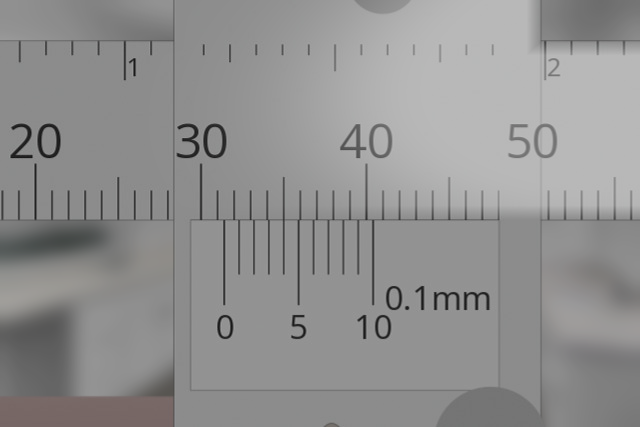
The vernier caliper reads 31.4 mm
